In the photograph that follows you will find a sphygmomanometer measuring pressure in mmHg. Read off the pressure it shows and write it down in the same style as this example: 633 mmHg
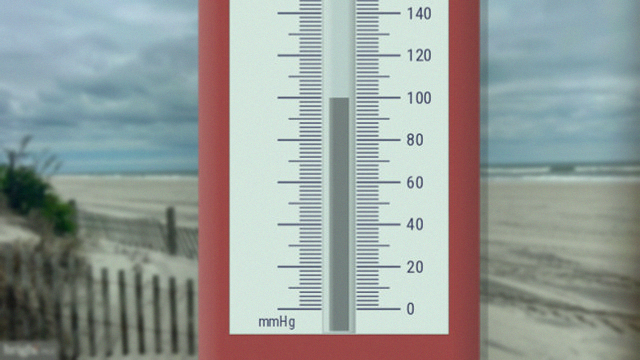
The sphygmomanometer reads 100 mmHg
